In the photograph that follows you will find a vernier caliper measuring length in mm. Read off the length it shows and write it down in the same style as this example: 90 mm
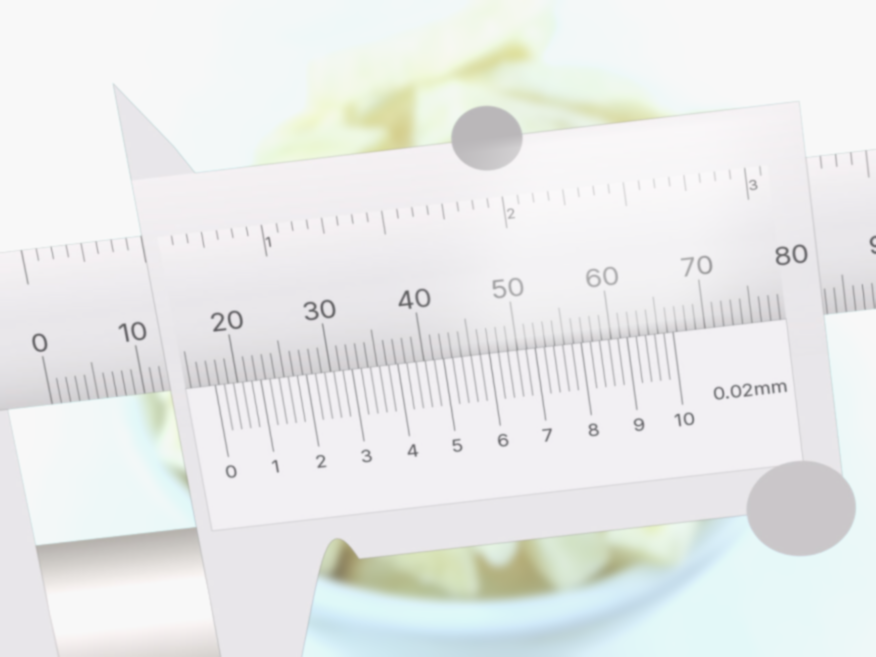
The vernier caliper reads 17.6 mm
